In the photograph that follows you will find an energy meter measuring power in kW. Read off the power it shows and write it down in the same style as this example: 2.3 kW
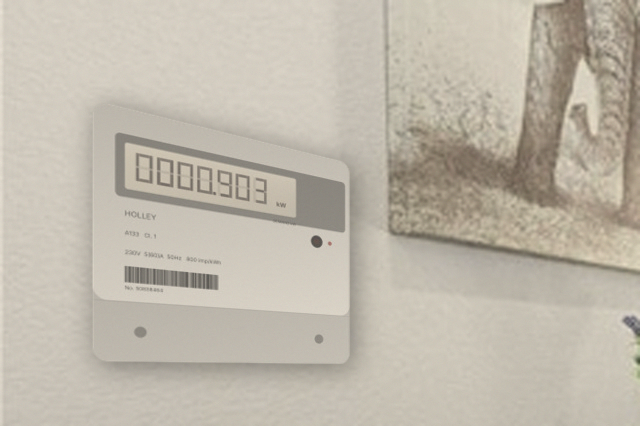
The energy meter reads 0.903 kW
